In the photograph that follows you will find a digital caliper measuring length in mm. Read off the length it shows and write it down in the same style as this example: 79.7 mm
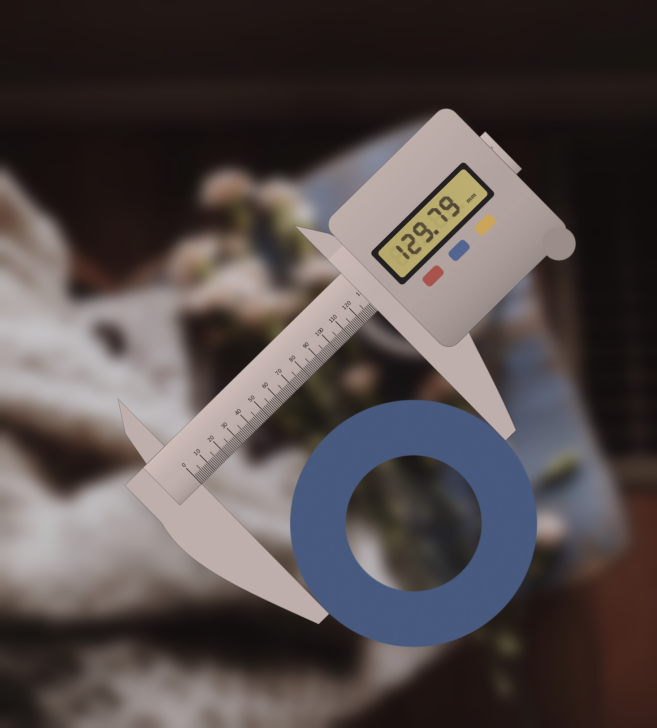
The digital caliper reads 129.79 mm
